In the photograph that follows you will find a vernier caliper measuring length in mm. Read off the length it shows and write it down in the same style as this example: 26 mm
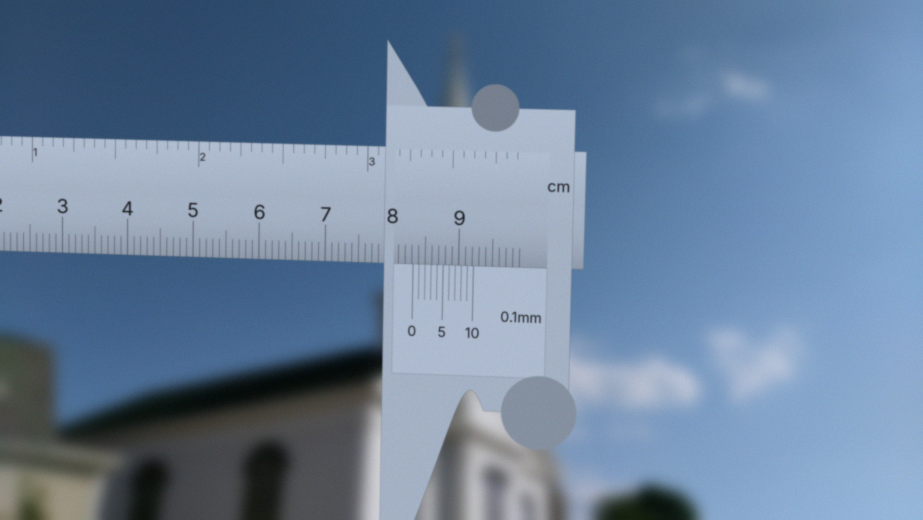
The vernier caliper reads 83.2 mm
